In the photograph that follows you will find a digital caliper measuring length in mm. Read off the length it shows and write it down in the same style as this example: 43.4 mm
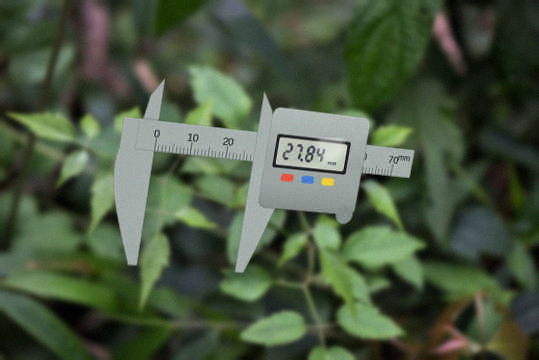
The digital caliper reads 27.84 mm
